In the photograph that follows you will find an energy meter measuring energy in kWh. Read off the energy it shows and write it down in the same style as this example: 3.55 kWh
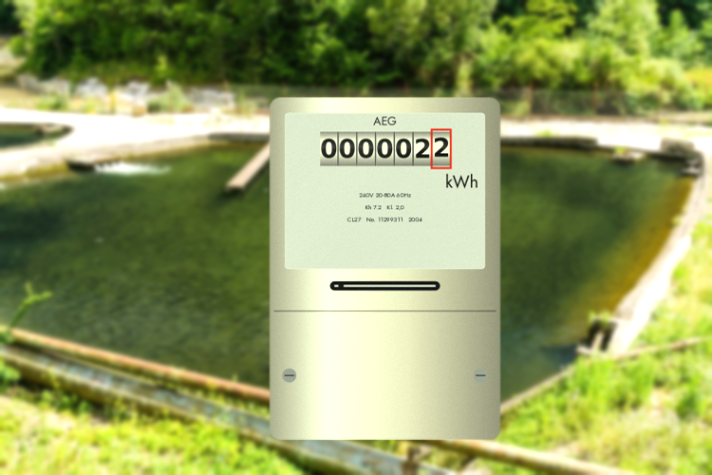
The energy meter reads 2.2 kWh
